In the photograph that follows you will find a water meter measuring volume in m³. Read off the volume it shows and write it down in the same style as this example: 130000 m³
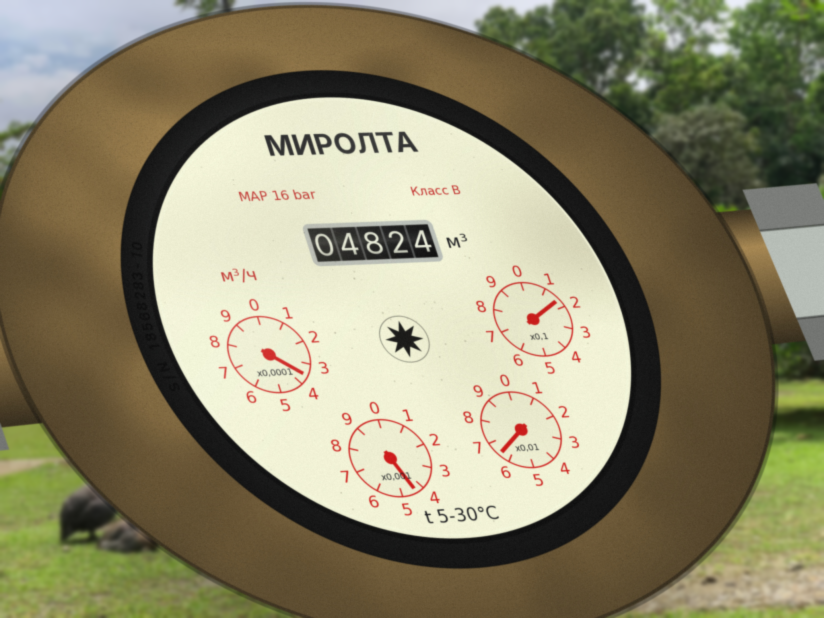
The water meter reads 4824.1643 m³
